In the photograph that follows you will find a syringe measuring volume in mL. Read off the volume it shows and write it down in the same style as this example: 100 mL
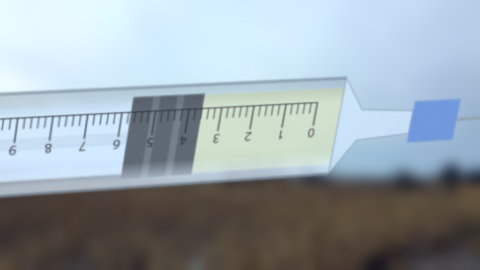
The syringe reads 3.6 mL
